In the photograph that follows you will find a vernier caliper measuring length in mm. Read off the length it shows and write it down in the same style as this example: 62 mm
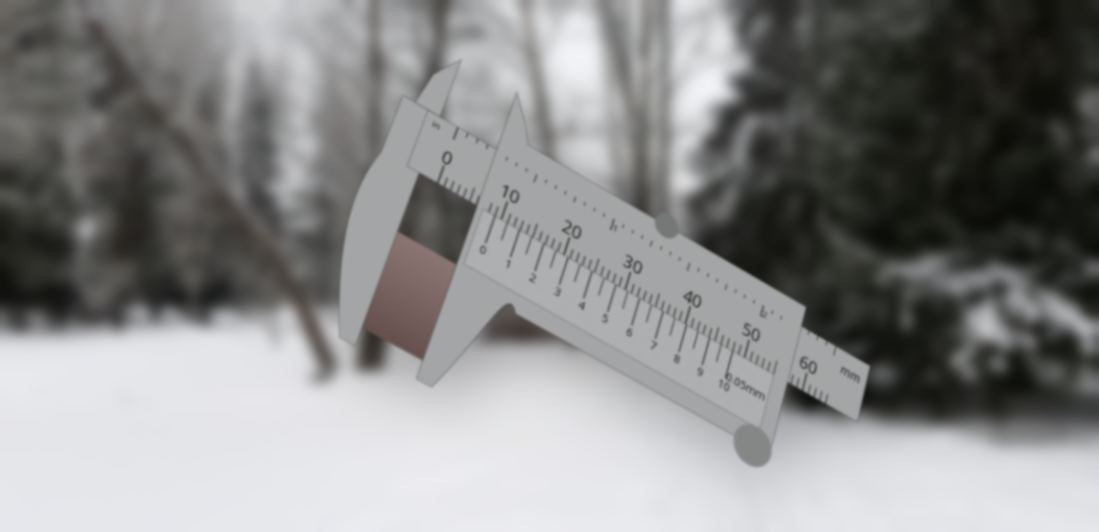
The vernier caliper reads 9.0 mm
